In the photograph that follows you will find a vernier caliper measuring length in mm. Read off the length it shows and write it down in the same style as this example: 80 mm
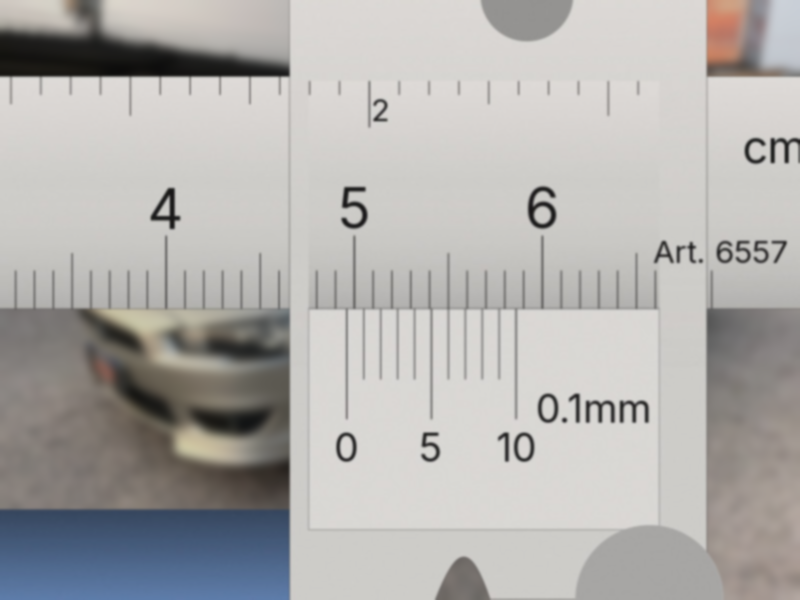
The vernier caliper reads 49.6 mm
